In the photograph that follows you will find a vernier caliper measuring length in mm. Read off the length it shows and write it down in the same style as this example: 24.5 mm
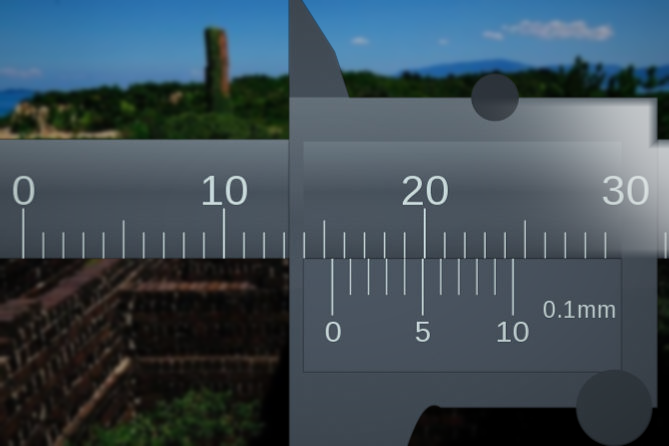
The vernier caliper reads 15.4 mm
